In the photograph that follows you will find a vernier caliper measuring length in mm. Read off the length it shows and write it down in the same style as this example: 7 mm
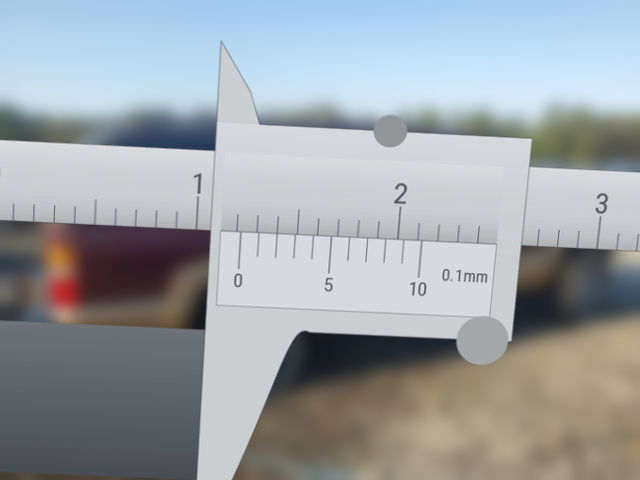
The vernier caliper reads 12.2 mm
